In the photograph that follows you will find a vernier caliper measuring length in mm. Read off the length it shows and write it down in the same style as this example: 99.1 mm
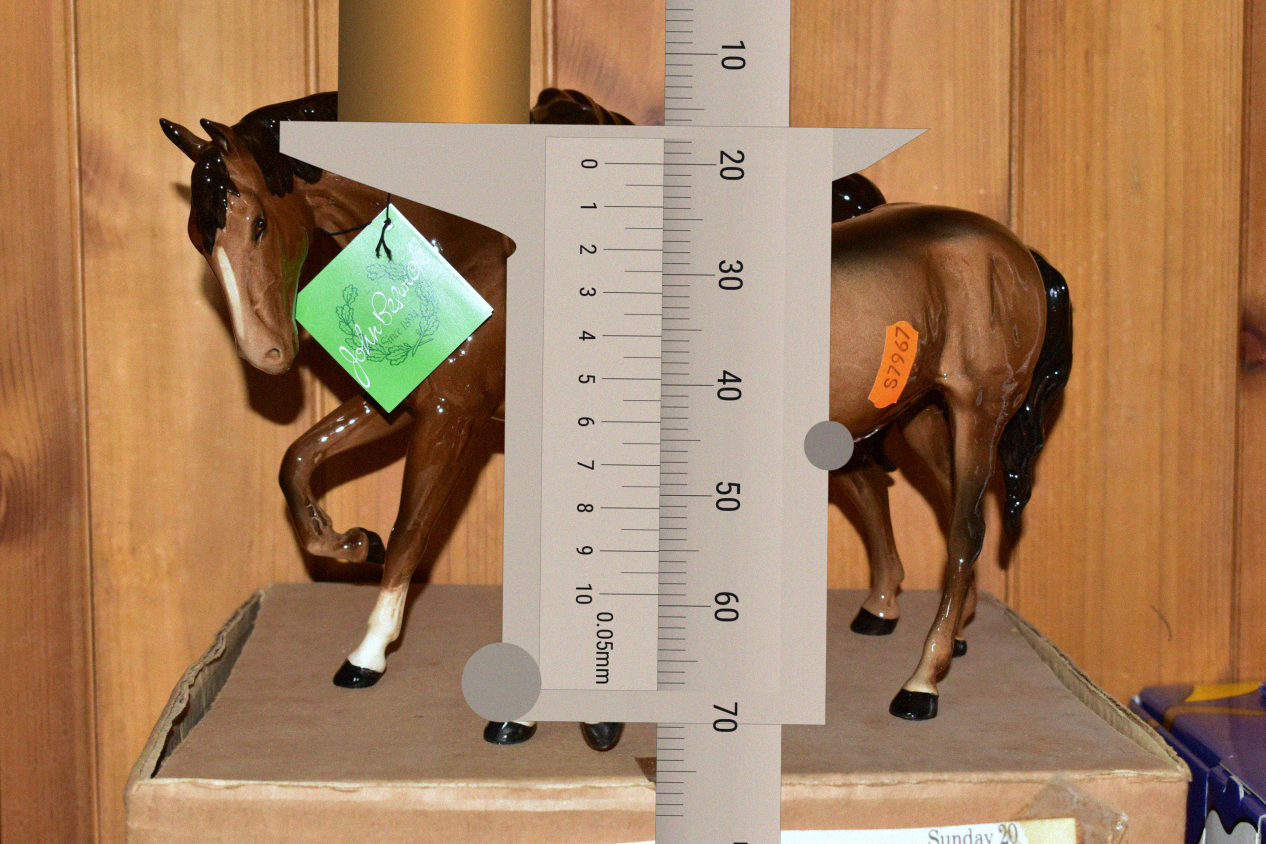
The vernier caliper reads 20.0 mm
